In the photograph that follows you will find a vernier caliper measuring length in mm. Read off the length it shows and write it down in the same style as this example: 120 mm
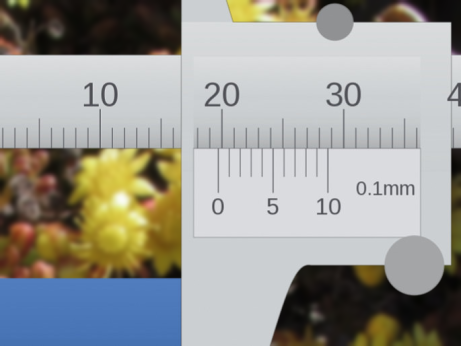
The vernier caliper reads 19.7 mm
